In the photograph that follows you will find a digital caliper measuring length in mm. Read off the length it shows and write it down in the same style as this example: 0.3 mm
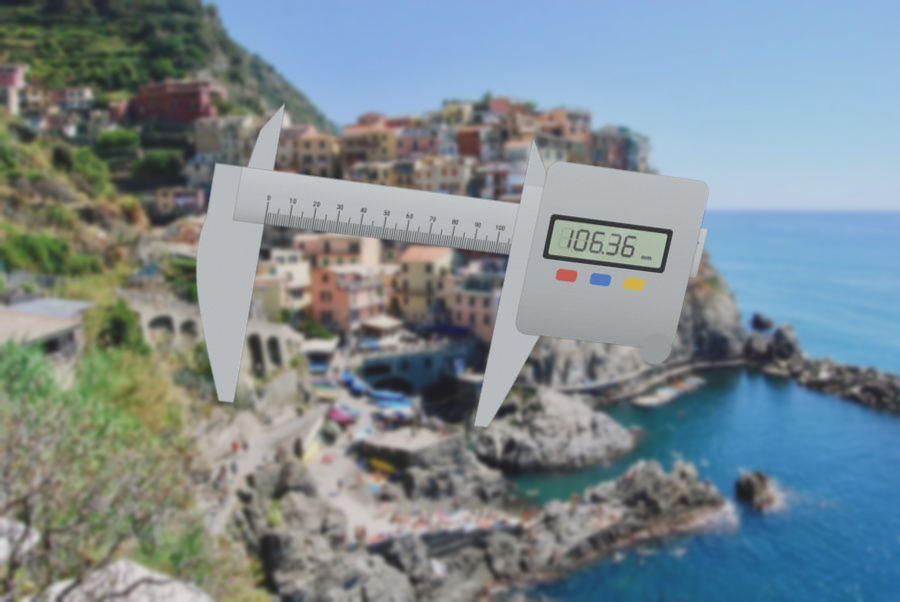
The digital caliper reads 106.36 mm
